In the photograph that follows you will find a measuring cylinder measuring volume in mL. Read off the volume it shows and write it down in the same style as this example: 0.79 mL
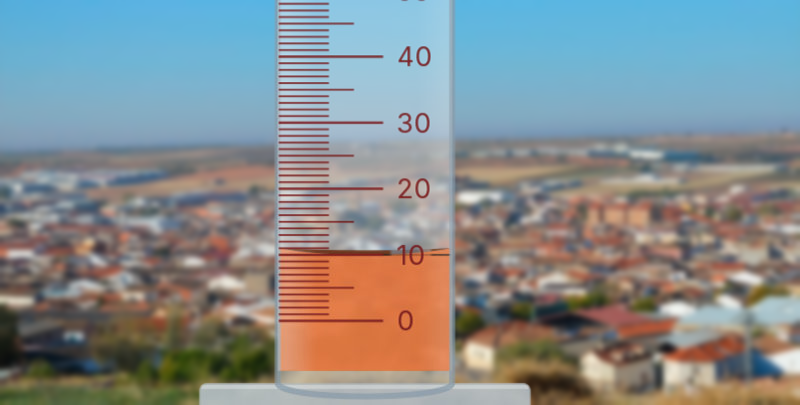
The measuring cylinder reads 10 mL
